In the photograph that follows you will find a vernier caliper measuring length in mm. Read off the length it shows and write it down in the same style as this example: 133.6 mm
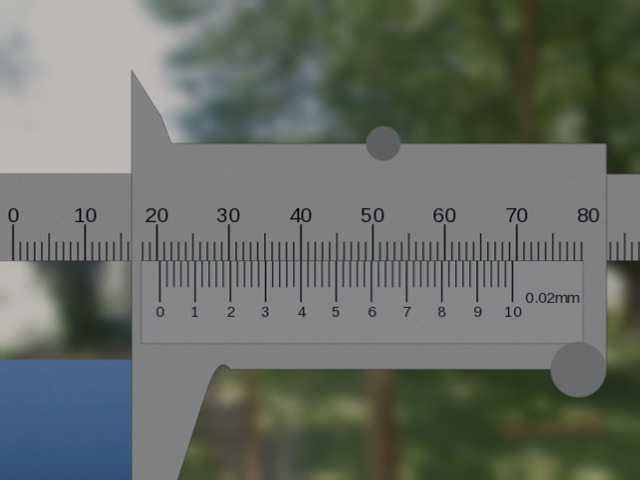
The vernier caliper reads 20.4 mm
